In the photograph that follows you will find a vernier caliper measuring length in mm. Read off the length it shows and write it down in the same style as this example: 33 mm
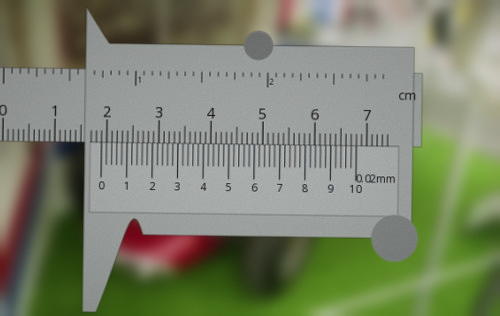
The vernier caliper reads 19.0 mm
